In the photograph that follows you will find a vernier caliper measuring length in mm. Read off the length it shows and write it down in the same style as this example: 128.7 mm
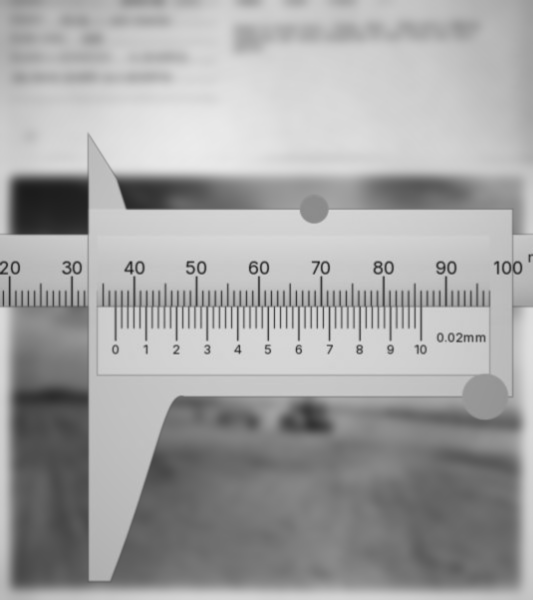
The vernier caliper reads 37.0 mm
